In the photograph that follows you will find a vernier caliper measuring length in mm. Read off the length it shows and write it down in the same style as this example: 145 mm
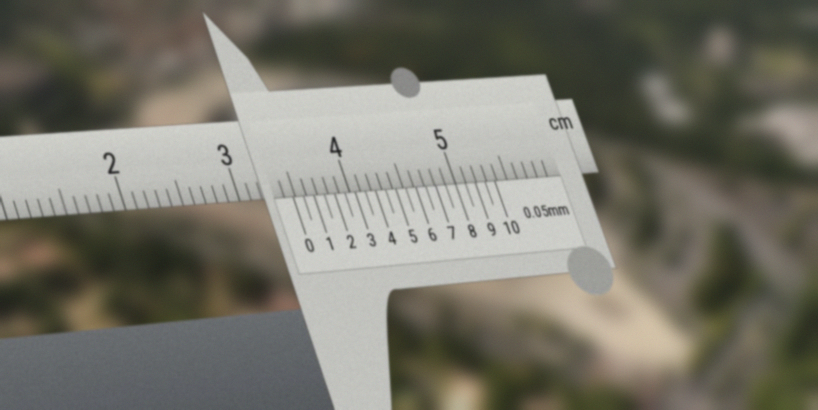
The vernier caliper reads 34.8 mm
